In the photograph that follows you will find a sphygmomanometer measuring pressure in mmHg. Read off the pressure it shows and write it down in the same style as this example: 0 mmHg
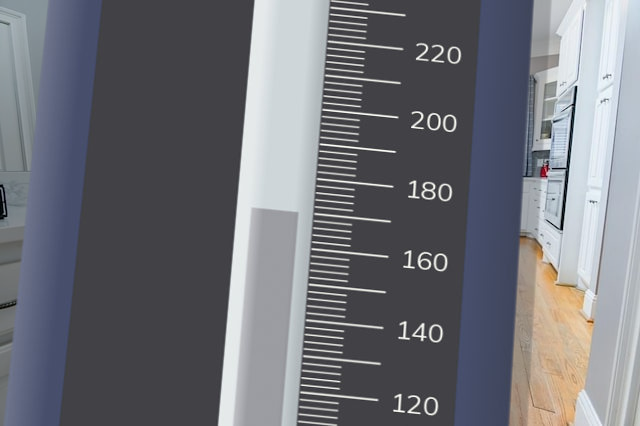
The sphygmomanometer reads 170 mmHg
